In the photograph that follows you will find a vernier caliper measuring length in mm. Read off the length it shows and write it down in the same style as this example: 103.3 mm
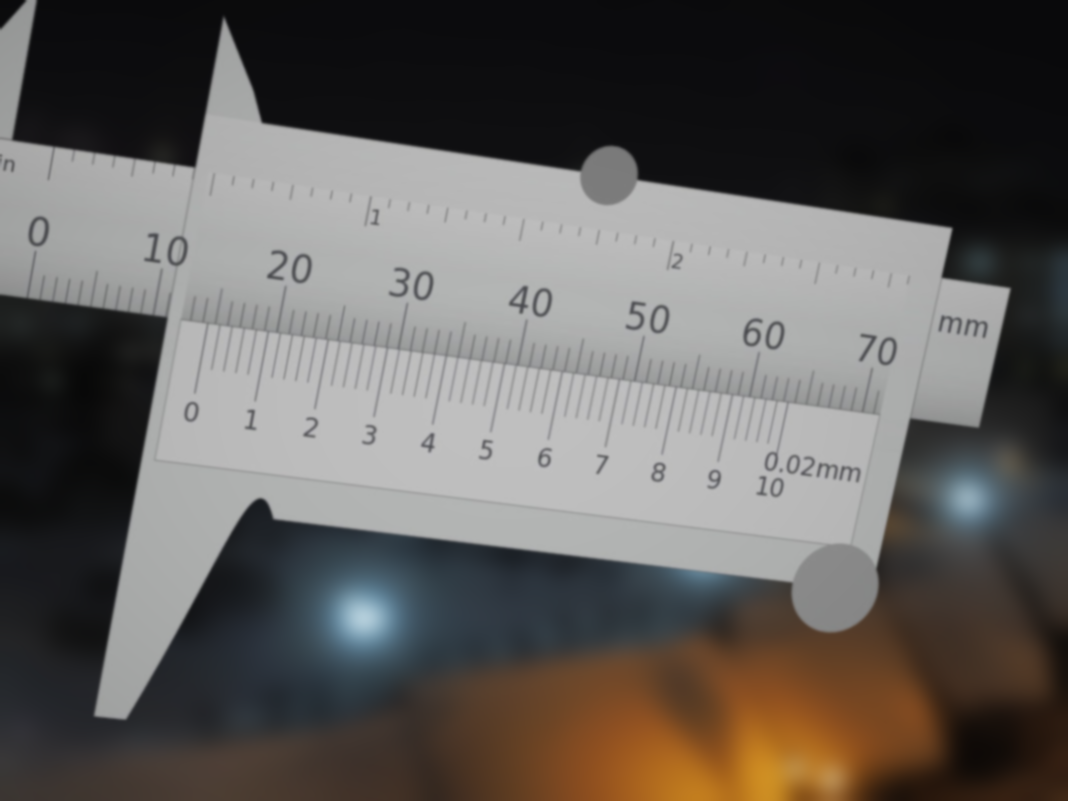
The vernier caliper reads 14.4 mm
